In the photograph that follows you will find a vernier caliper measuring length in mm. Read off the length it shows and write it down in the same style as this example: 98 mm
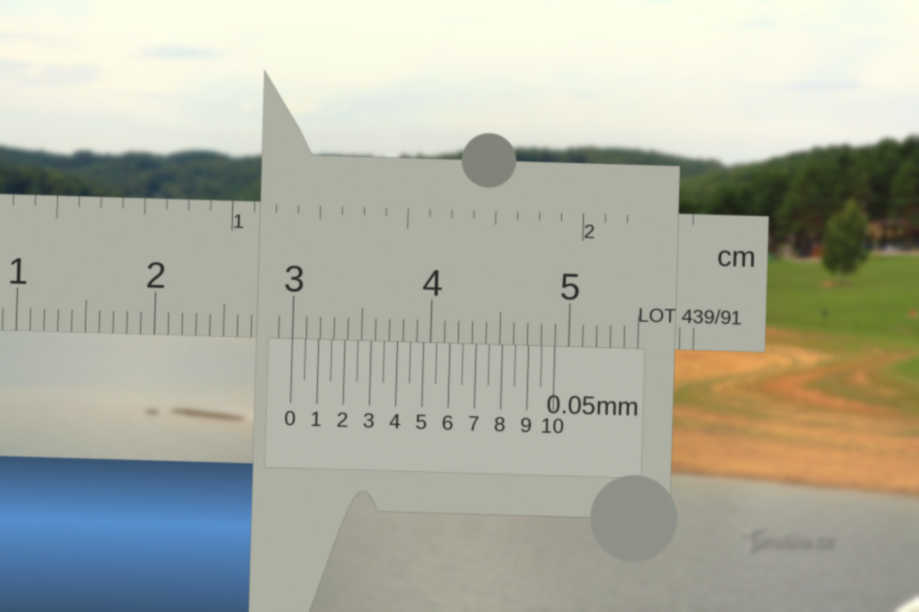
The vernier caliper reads 30.0 mm
